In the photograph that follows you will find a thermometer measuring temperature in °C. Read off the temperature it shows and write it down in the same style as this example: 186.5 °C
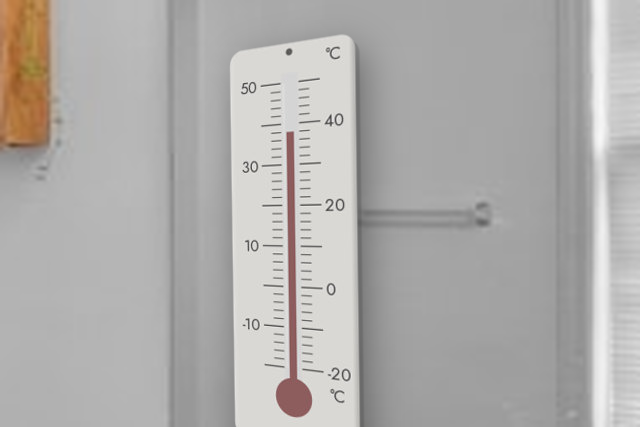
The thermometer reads 38 °C
